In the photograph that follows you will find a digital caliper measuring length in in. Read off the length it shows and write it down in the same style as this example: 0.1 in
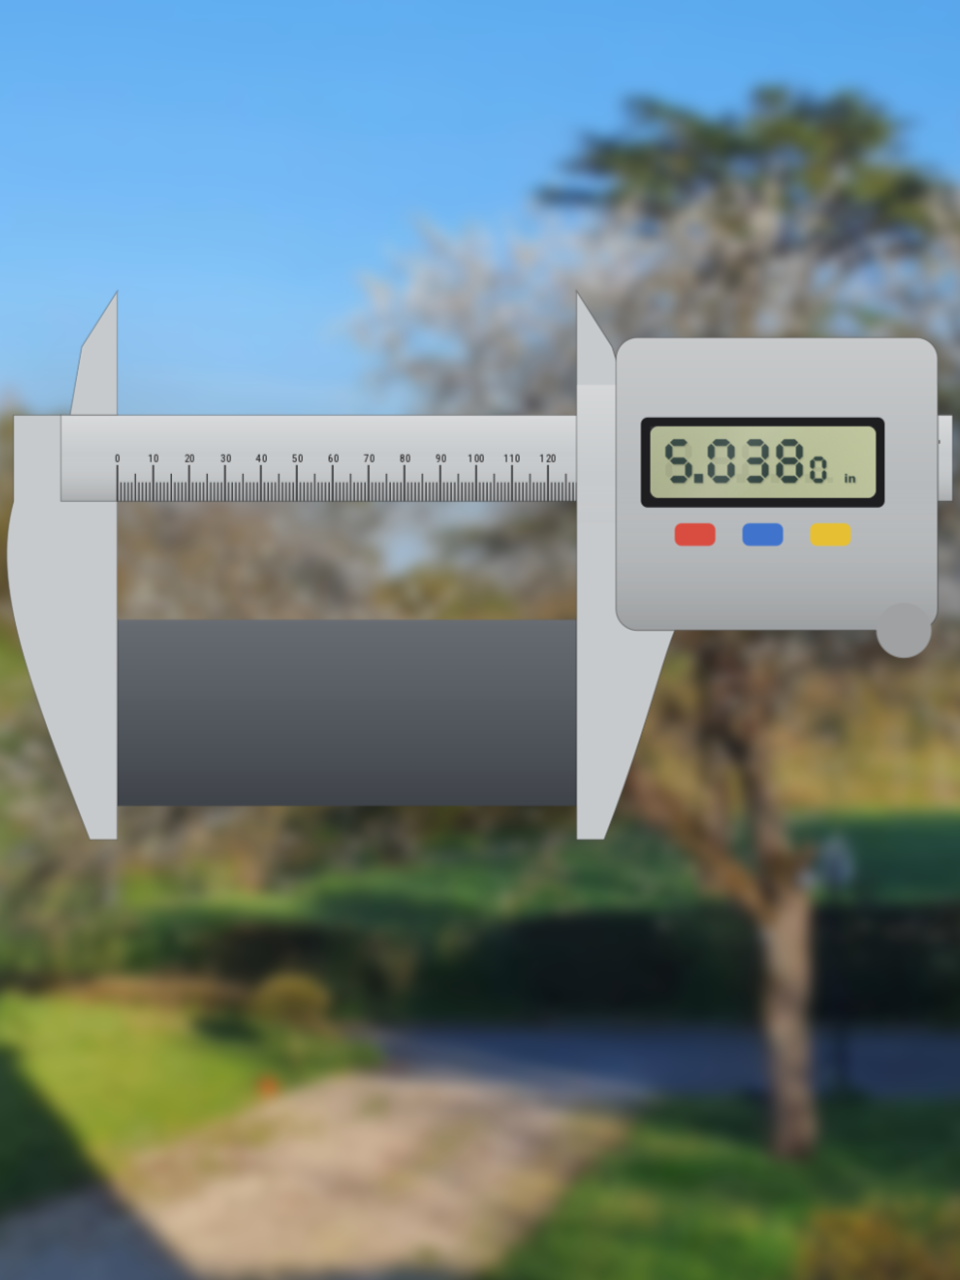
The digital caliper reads 5.0380 in
